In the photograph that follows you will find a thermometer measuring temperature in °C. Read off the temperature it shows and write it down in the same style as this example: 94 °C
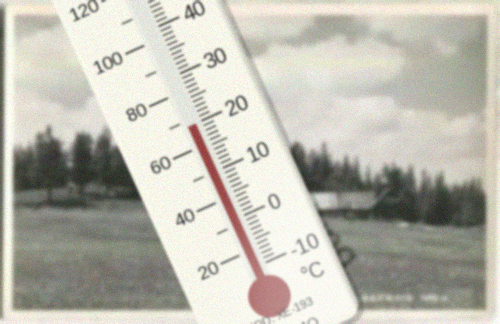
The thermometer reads 20 °C
